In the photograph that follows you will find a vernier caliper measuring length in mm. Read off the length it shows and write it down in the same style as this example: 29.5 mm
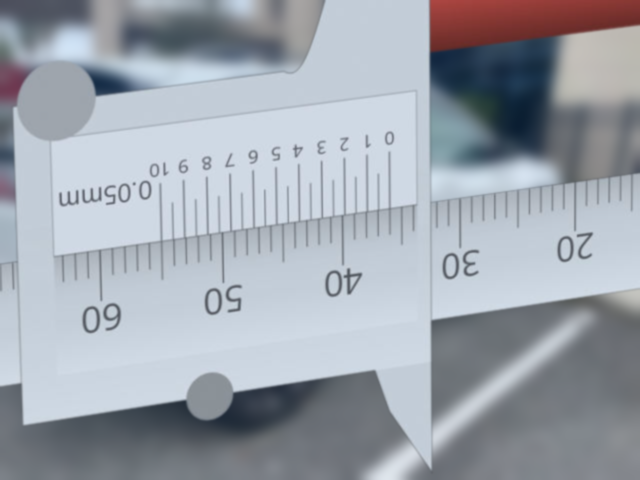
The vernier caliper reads 36.0 mm
